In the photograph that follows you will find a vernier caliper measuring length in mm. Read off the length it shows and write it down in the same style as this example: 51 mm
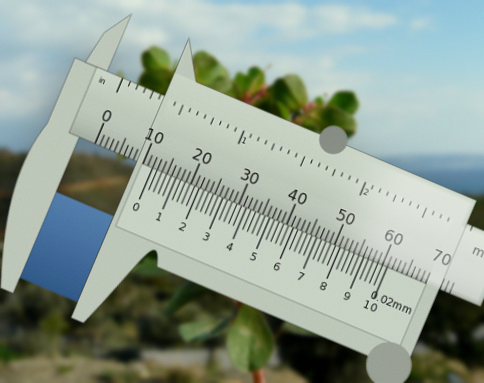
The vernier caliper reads 12.0 mm
